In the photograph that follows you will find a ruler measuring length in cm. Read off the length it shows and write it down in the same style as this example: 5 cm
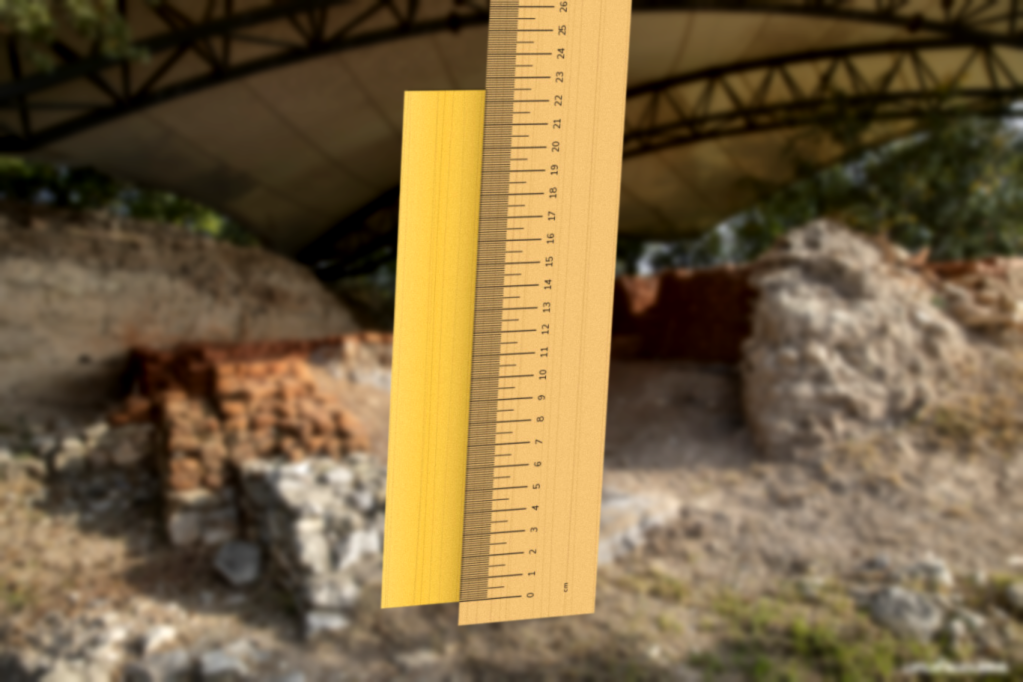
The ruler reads 22.5 cm
